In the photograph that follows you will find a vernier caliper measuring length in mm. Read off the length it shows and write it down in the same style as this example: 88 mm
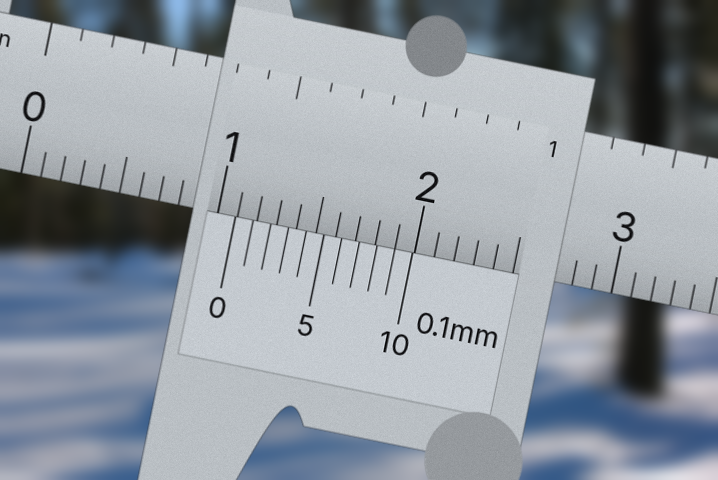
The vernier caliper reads 10.9 mm
